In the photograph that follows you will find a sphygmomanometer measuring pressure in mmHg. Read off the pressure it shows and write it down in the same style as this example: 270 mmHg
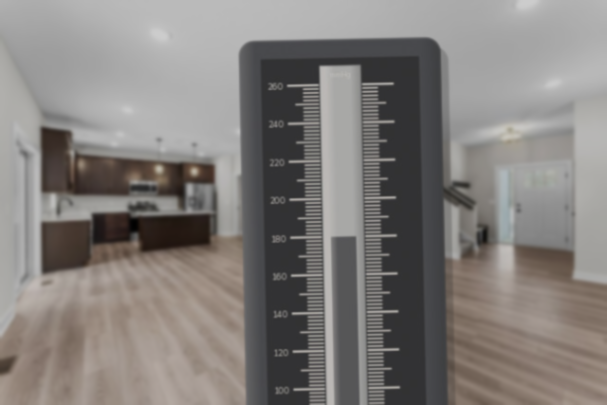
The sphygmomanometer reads 180 mmHg
